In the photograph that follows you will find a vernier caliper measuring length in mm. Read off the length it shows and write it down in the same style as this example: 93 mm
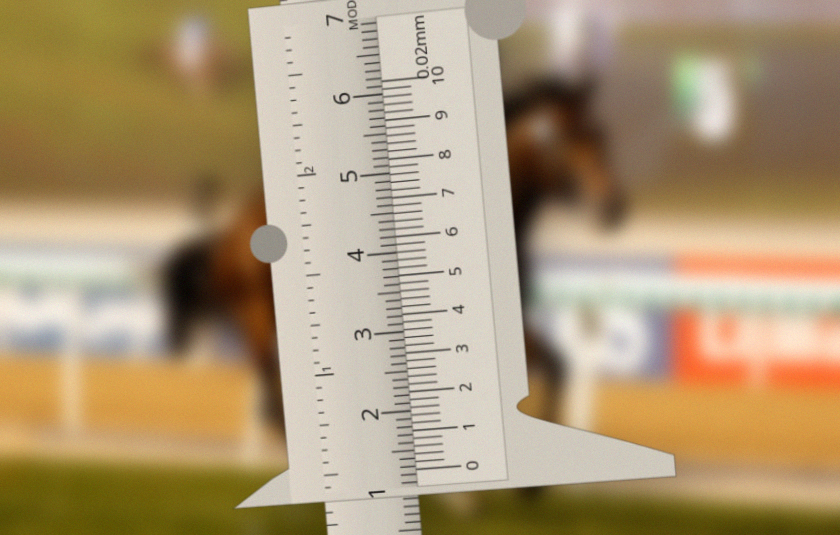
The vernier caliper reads 12.6 mm
